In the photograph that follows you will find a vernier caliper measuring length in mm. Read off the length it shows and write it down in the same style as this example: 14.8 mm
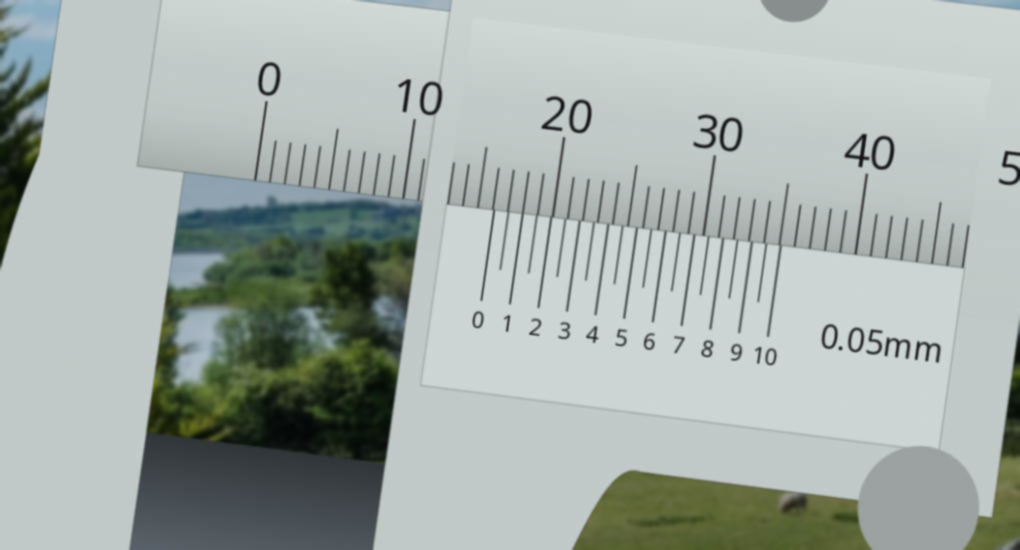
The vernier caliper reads 16.1 mm
